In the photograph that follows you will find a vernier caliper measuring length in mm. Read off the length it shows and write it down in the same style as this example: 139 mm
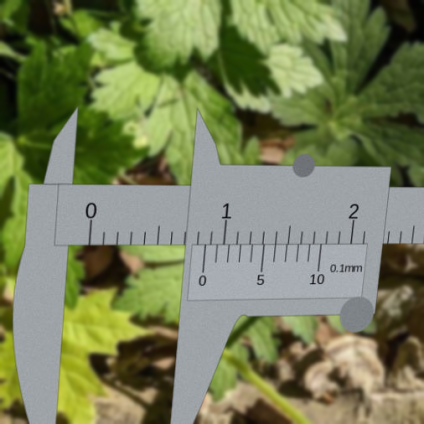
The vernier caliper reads 8.6 mm
